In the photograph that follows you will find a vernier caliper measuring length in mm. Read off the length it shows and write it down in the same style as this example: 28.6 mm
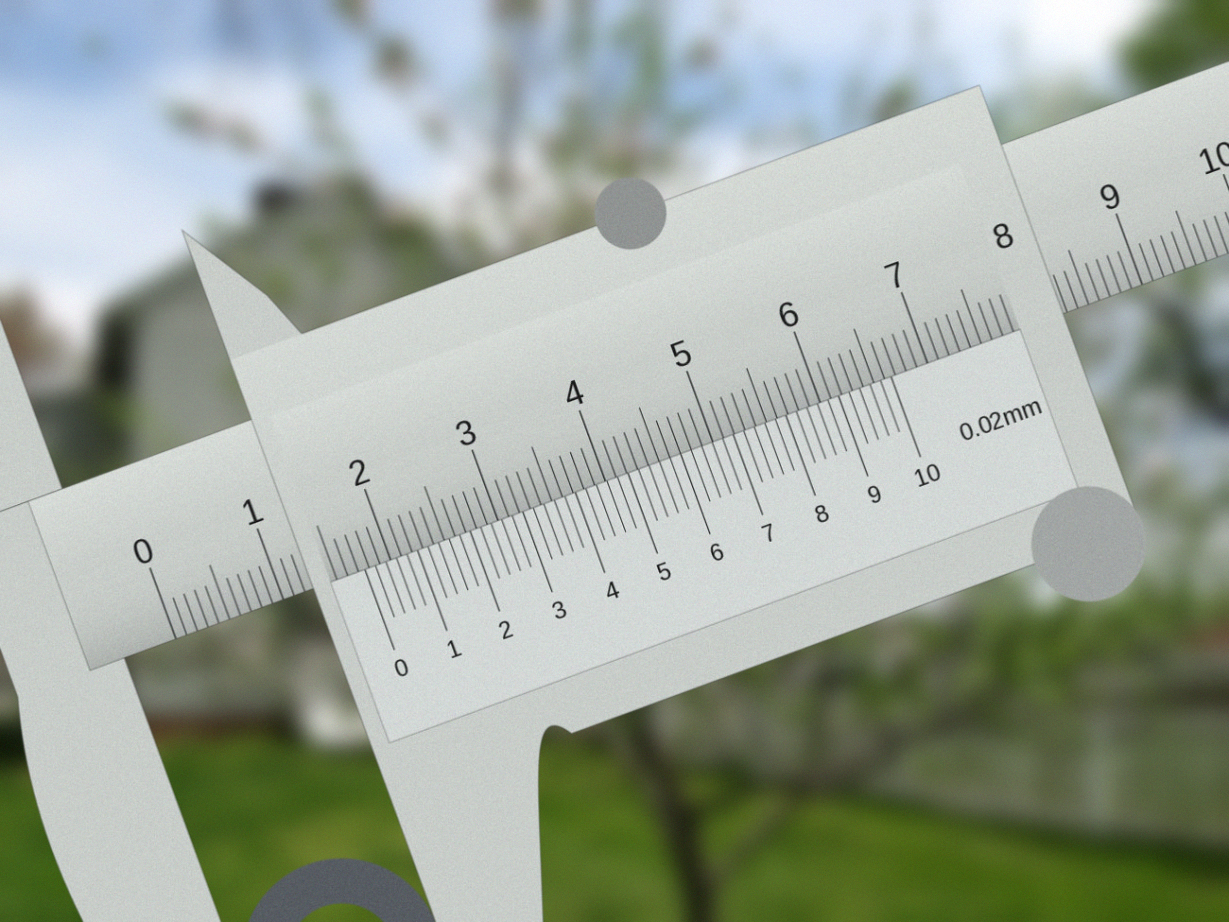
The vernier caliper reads 17.6 mm
